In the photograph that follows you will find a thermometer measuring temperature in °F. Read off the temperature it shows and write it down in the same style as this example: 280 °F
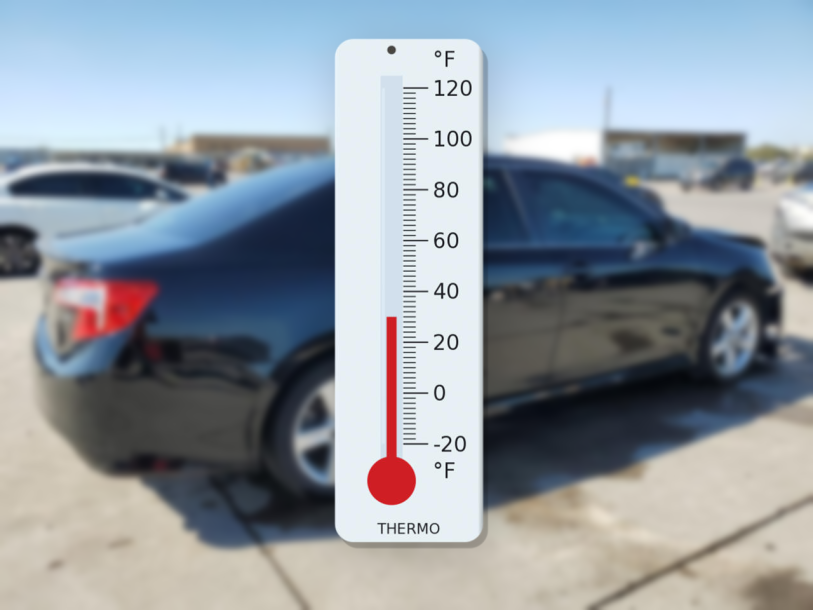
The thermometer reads 30 °F
